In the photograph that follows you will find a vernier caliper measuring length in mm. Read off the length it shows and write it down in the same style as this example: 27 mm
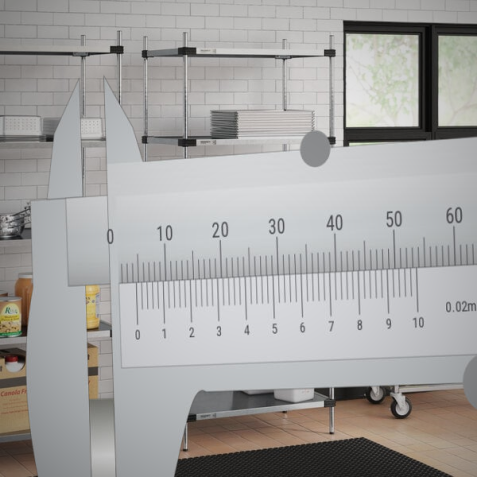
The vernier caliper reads 4.6 mm
